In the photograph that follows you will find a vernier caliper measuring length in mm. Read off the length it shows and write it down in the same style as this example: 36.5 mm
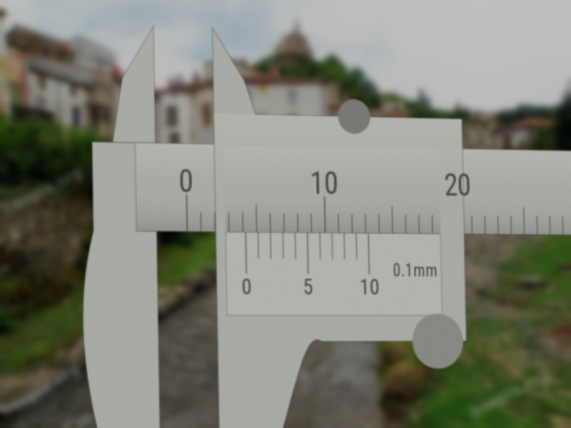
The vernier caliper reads 4.2 mm
